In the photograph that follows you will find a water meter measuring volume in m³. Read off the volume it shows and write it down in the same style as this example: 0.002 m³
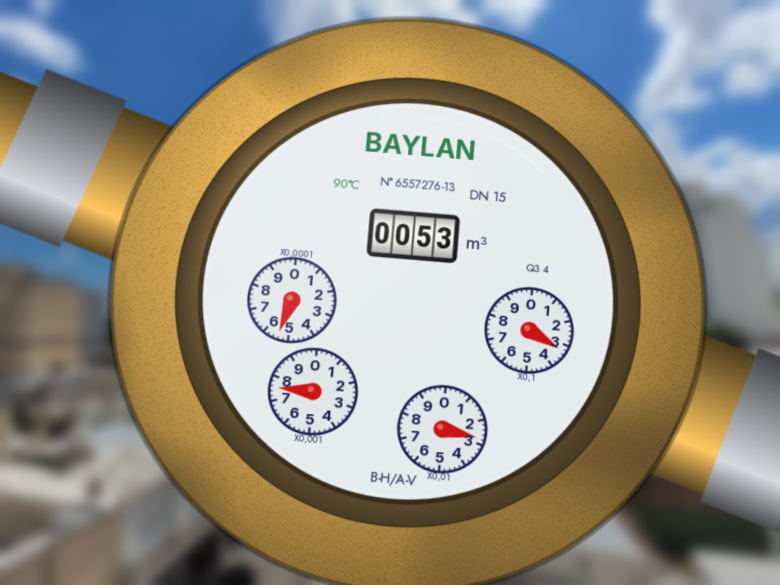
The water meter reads 53.3275 m³
